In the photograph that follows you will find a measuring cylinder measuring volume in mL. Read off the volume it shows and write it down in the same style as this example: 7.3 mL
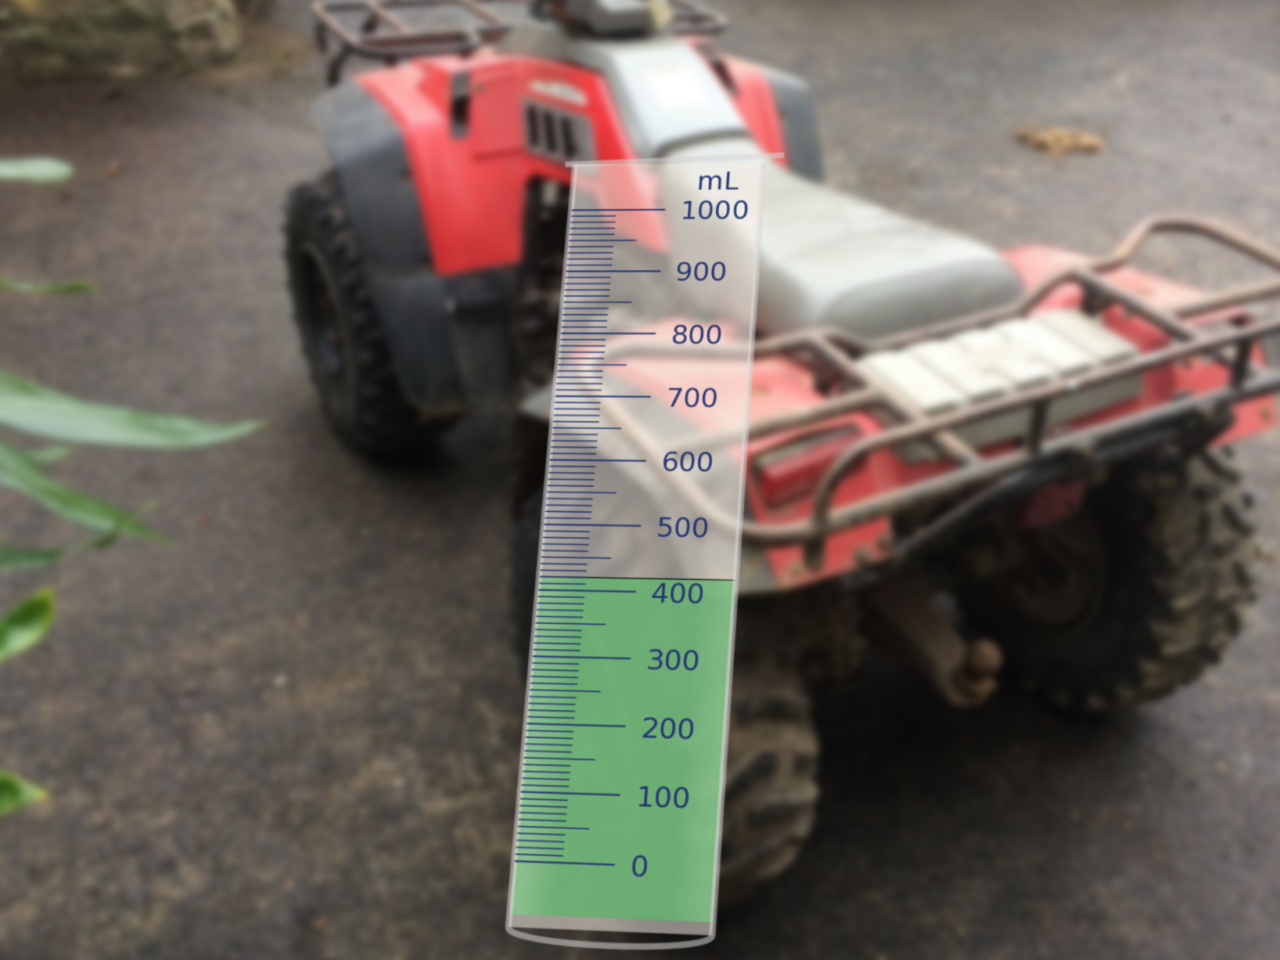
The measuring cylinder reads 420 mL
